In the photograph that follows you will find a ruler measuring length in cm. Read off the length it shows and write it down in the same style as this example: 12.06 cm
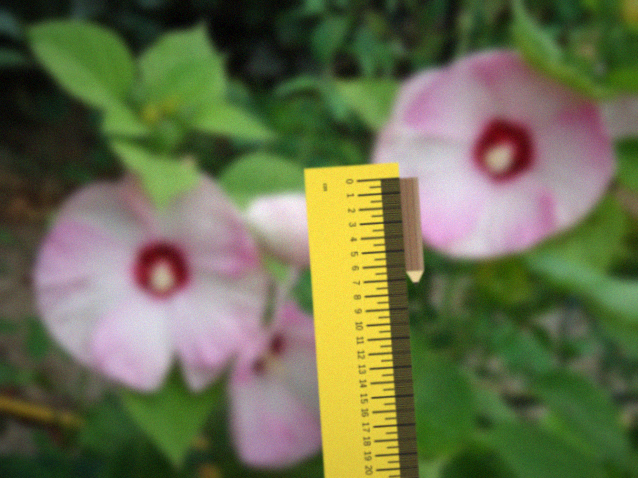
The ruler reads 7.5 cm
